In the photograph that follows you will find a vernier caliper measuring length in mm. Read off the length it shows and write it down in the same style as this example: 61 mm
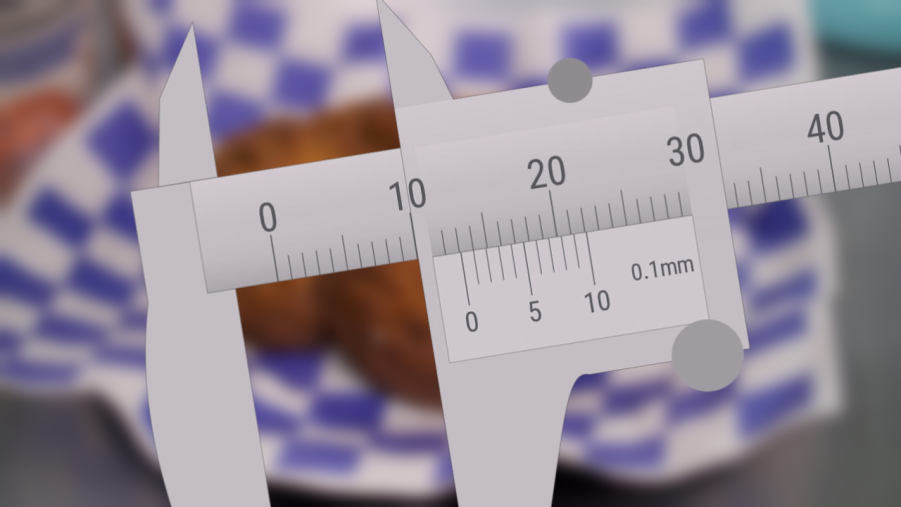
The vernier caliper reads 13.1 mm
